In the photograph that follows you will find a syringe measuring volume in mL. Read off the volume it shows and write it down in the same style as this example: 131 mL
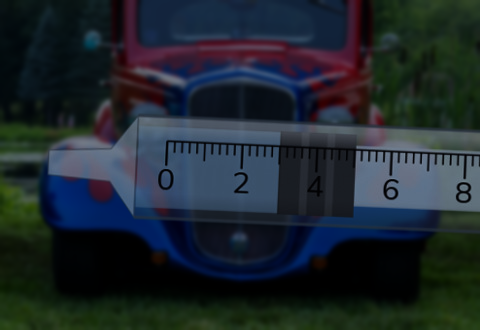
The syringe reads 3 mL
